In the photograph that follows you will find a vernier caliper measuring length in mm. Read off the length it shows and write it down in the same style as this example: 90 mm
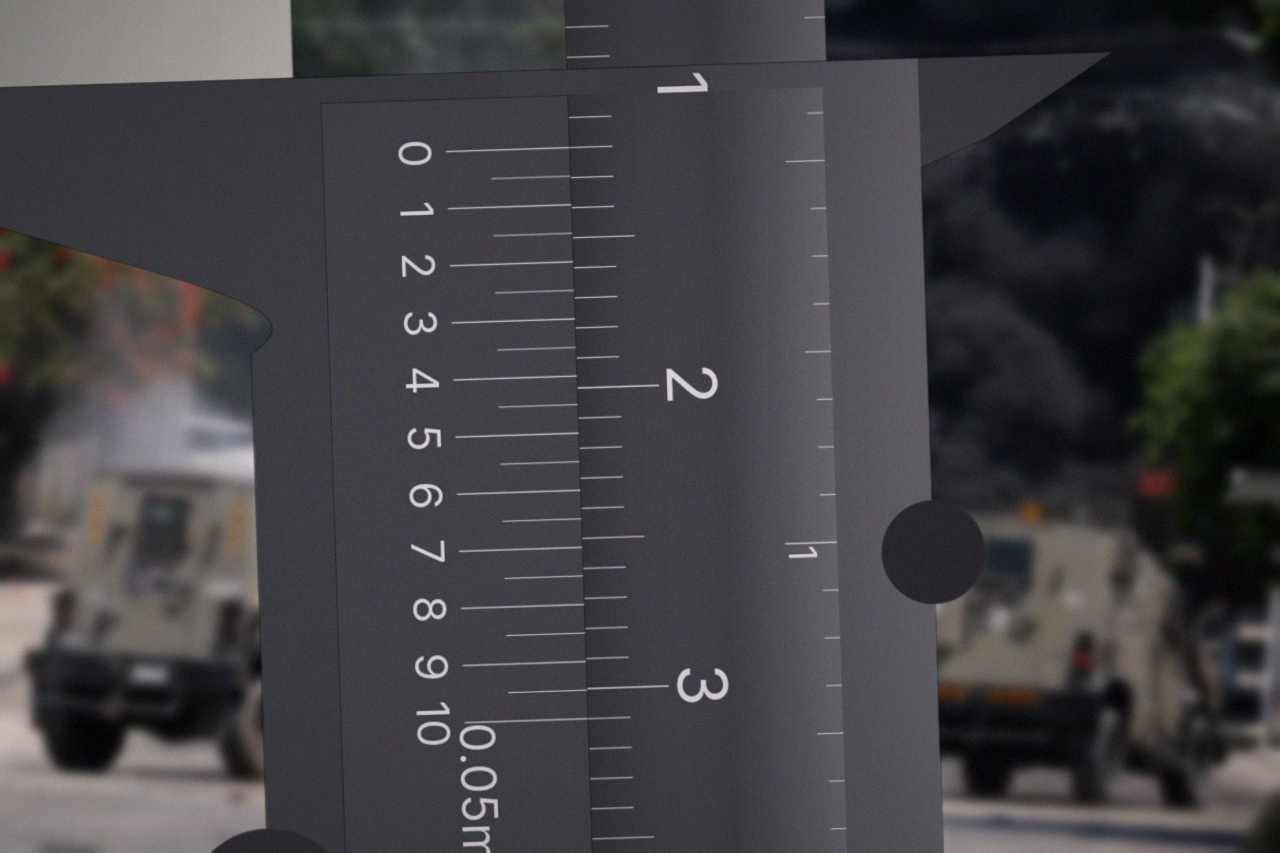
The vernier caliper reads 12.00 mm
